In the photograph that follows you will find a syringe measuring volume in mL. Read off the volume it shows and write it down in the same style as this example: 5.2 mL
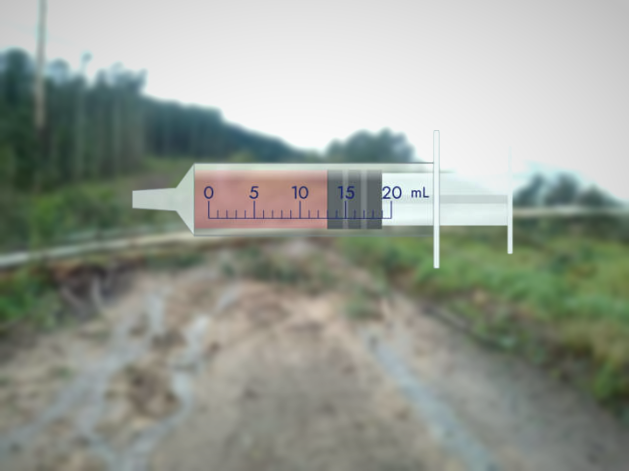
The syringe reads 13 mL
